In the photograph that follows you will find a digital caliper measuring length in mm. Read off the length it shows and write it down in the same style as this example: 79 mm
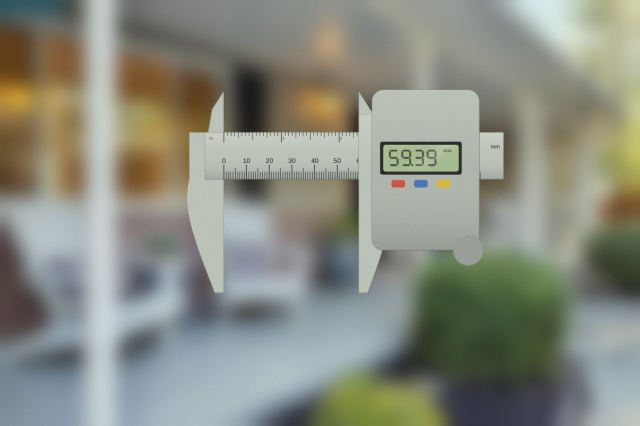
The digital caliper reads 59.39 mm
